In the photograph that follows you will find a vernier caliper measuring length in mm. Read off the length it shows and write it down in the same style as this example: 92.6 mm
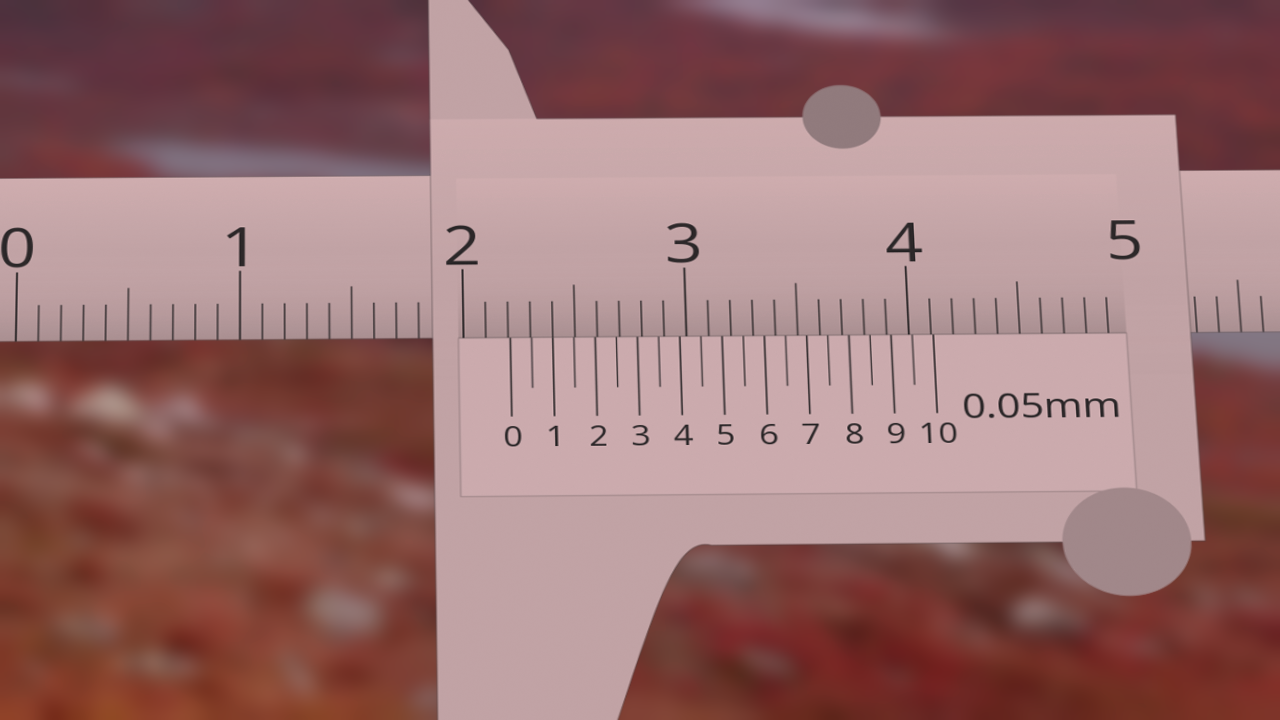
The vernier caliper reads 22.1 mm
